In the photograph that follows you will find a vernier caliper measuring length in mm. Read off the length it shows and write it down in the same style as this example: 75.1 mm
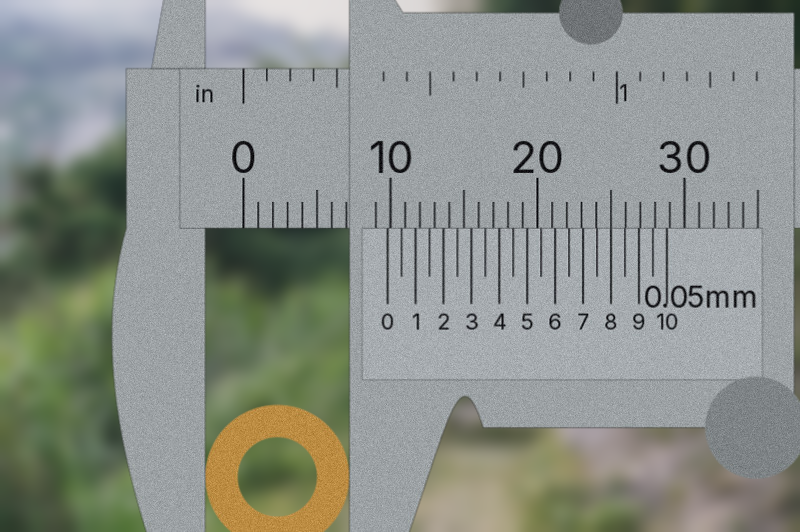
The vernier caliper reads 9.8 mm
